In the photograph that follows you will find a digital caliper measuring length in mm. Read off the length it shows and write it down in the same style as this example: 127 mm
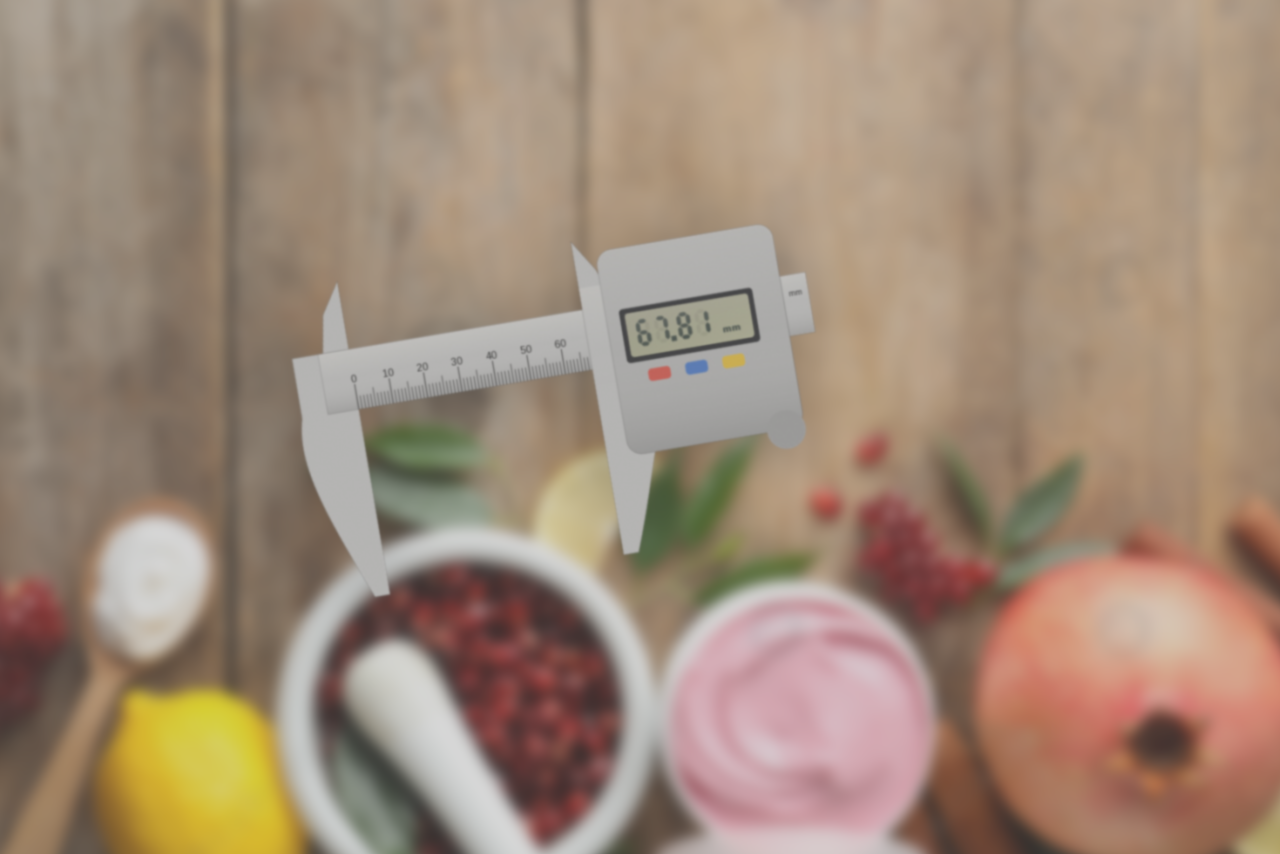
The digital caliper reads 67.81 mm
